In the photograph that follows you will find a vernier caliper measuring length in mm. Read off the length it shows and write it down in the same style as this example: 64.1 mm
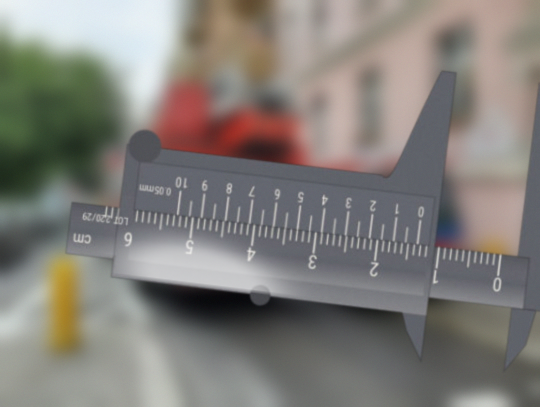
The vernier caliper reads 13.5 mm
